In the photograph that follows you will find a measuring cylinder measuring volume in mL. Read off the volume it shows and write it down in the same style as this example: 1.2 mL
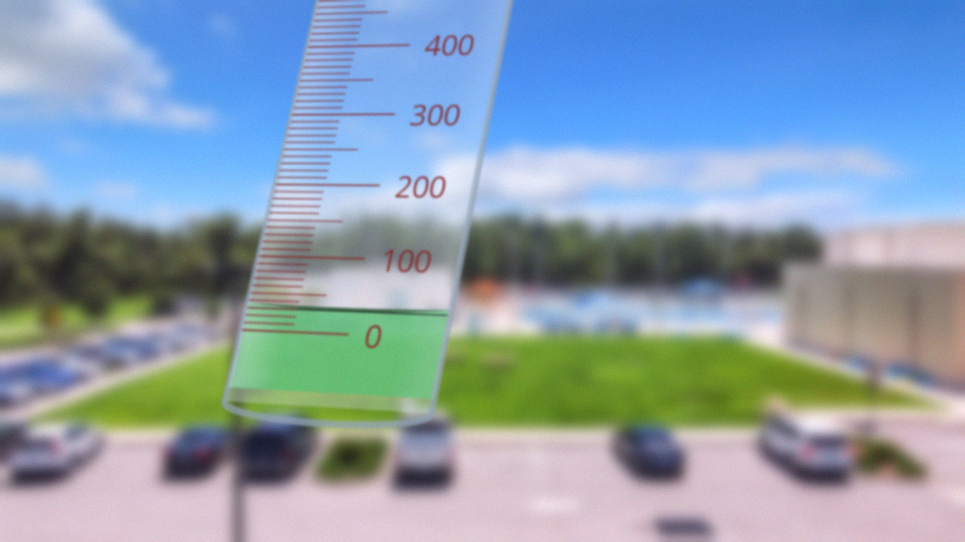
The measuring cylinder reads 30 mL
